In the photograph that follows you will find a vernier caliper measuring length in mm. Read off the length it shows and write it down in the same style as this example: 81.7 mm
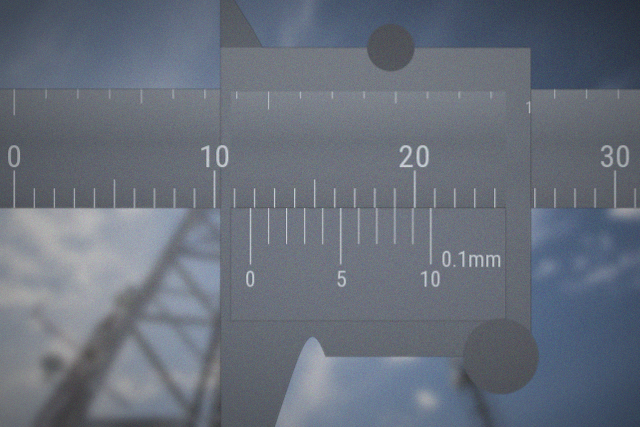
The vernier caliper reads 11.8 mm
